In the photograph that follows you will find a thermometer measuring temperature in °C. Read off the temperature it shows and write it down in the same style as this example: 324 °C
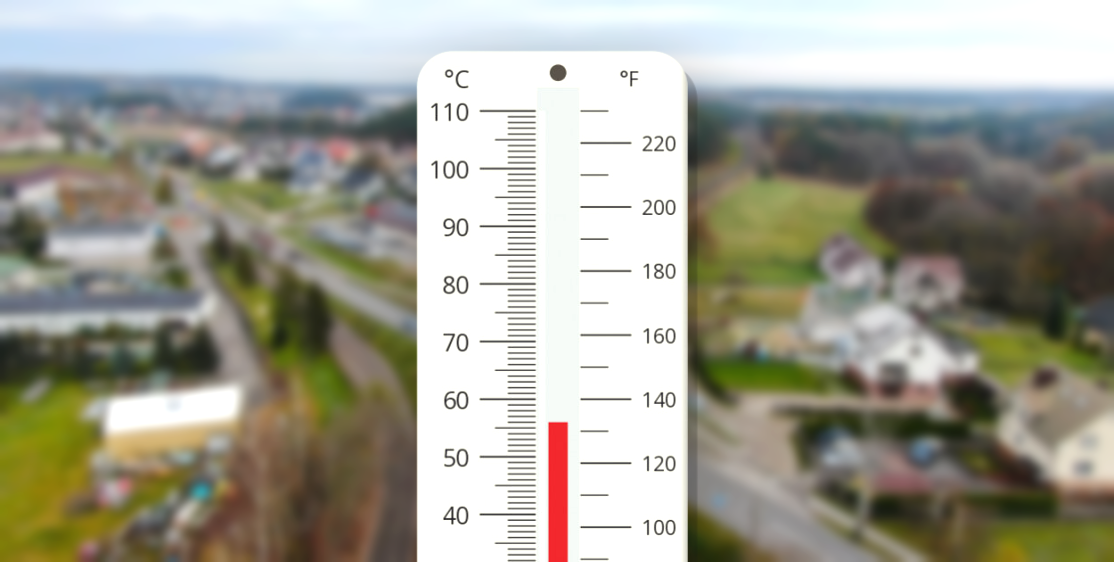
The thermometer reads 56 °C
